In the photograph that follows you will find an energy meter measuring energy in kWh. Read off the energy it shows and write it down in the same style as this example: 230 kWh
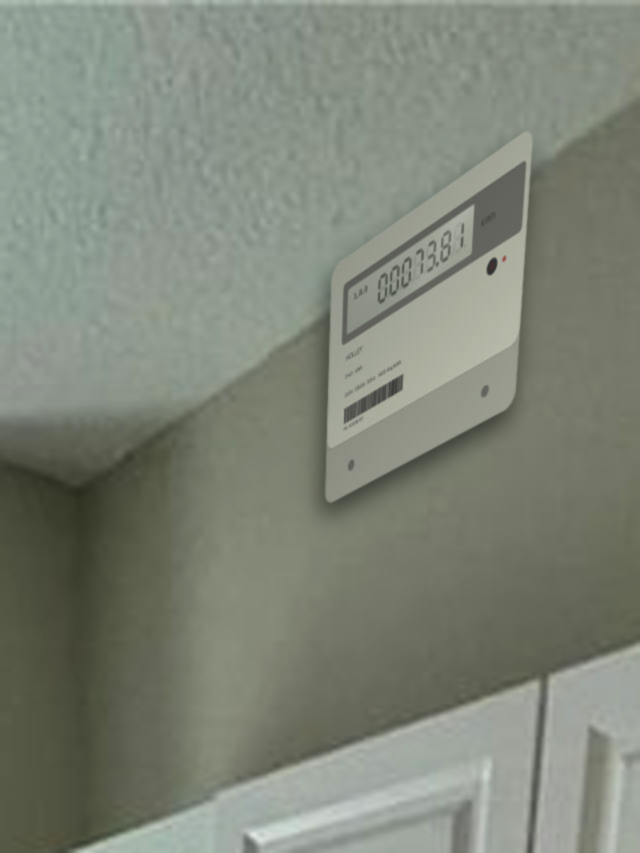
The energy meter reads 73.81 kWh
